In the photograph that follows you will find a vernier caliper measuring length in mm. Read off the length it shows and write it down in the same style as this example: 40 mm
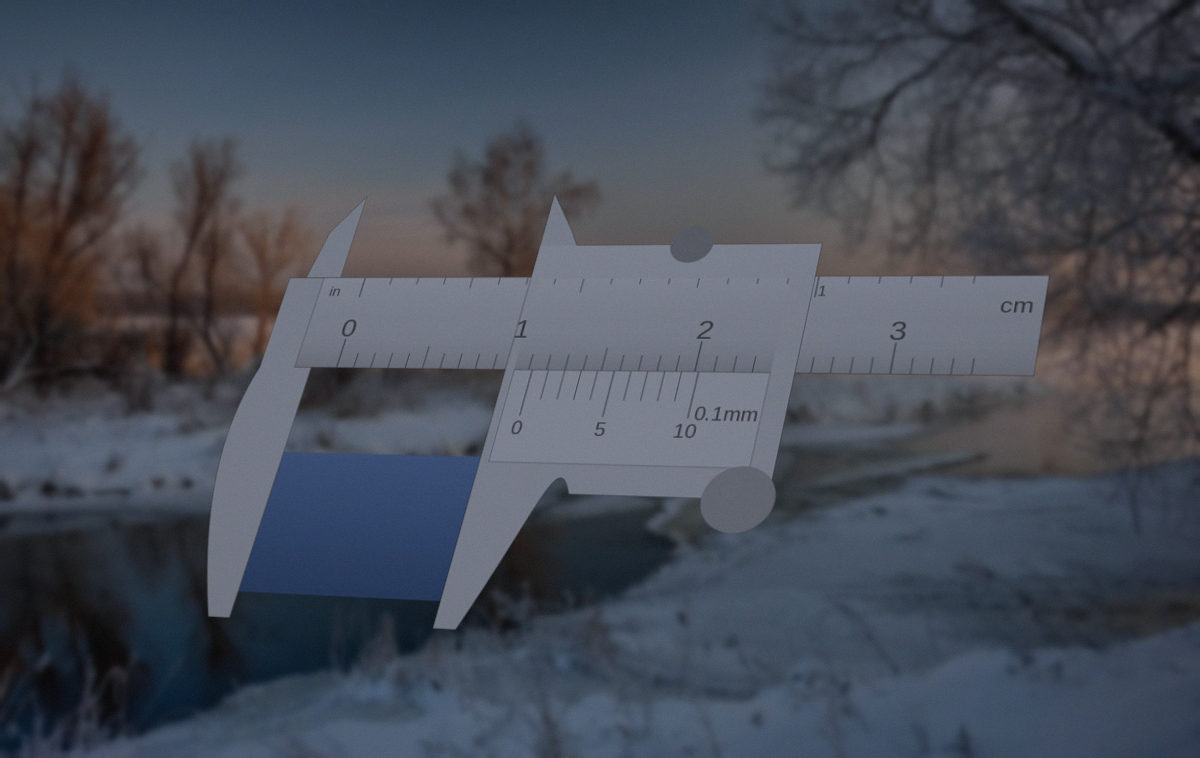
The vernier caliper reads 11.2 mm
